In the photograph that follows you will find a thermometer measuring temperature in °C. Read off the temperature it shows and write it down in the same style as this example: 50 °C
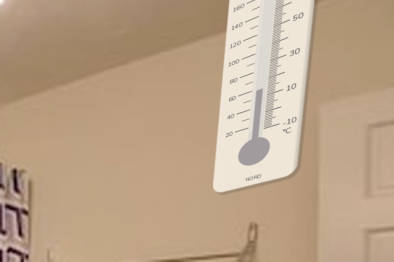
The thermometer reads 15 °C
